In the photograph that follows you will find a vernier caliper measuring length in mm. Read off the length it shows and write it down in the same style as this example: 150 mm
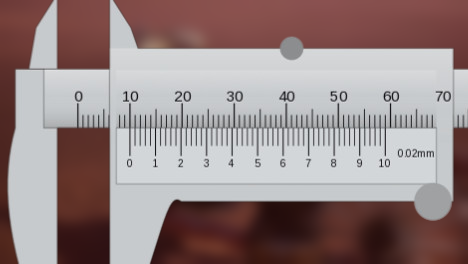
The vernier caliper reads 10.0 mm
